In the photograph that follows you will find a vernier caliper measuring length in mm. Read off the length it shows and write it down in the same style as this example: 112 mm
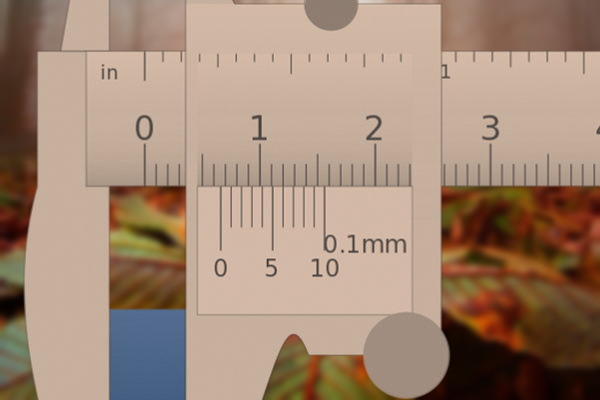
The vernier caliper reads 6.6 mm
